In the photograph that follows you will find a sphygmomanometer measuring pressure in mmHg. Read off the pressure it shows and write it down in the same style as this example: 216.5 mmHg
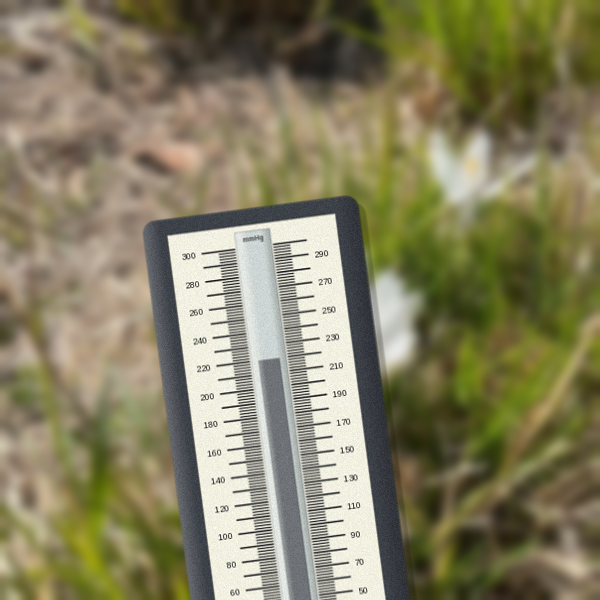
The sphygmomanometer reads 220 mmHg
